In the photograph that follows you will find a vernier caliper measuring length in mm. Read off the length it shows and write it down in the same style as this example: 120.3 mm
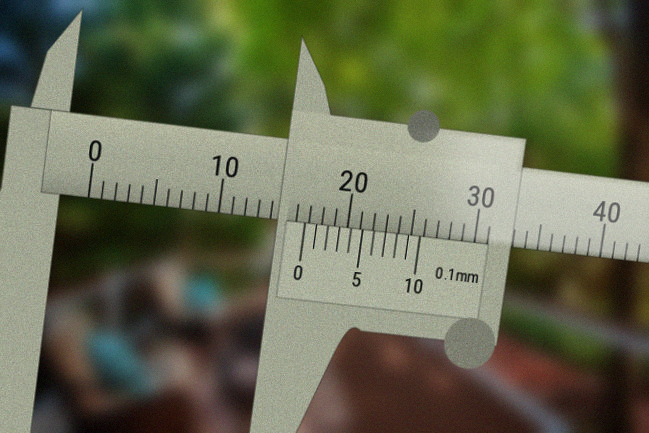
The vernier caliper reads 16.7 mm
